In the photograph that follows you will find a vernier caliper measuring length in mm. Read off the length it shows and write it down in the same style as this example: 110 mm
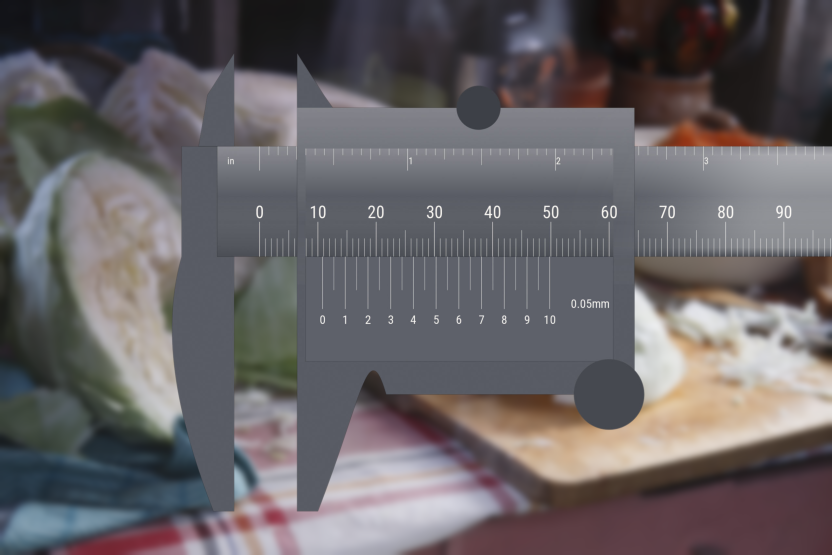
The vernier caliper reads 10.8 mm
